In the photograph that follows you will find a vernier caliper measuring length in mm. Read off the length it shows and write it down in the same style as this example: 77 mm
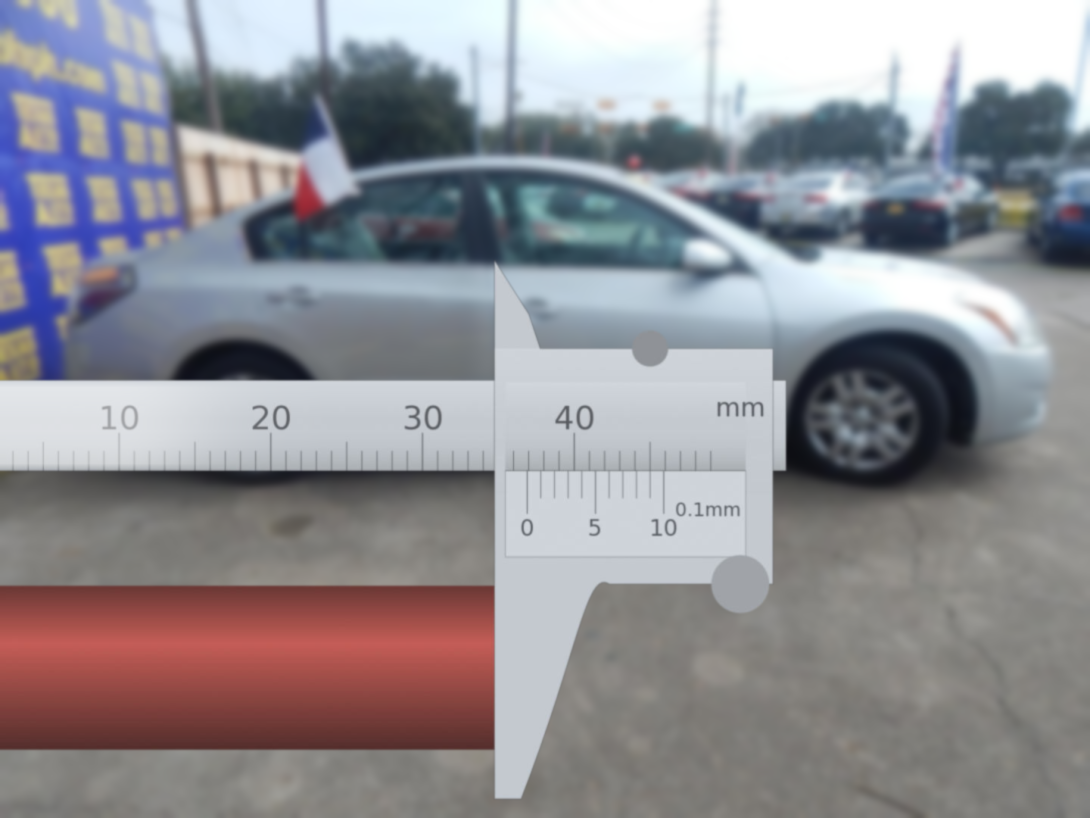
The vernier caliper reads 36.9 mm
